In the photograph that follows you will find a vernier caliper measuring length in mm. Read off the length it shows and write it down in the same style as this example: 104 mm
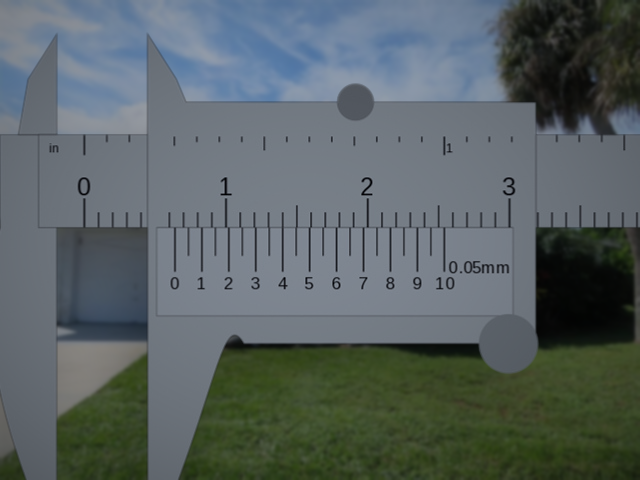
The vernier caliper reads 6.4 mm
